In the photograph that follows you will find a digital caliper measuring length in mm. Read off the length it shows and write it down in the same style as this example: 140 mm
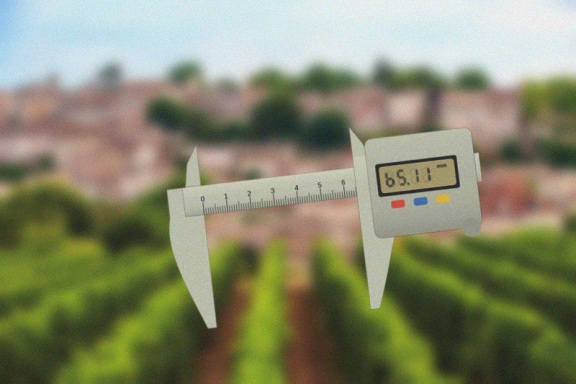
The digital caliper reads 65.11 mm
